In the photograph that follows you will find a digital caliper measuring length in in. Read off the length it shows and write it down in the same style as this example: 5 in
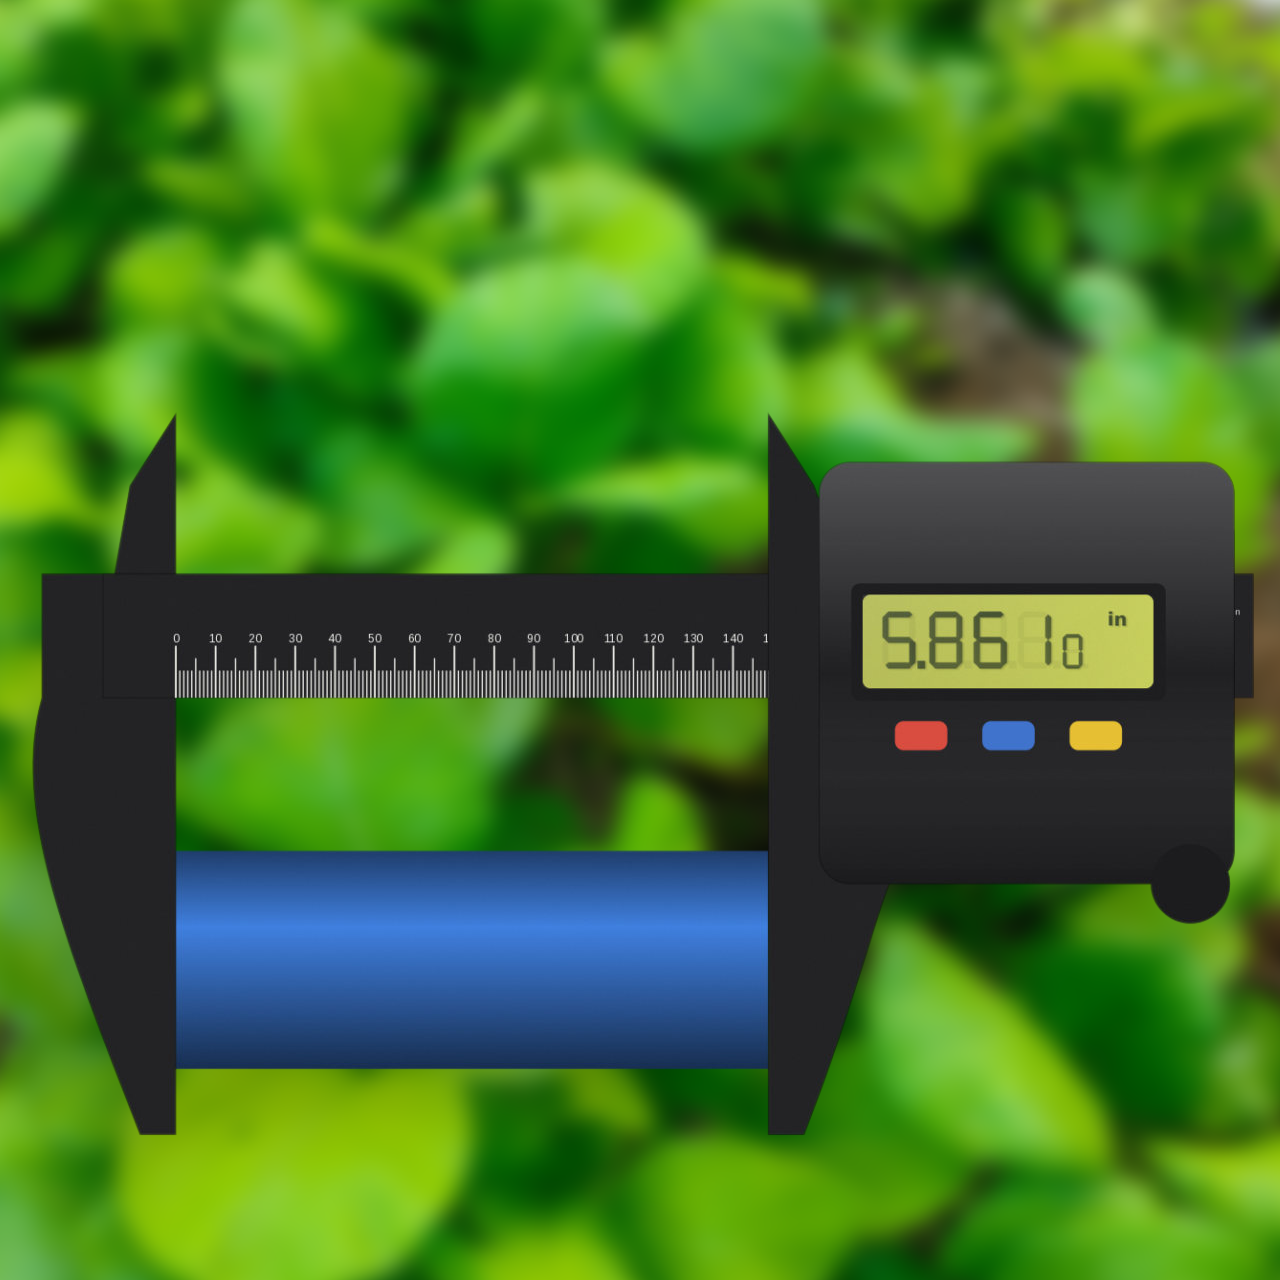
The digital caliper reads 5.8610 in
